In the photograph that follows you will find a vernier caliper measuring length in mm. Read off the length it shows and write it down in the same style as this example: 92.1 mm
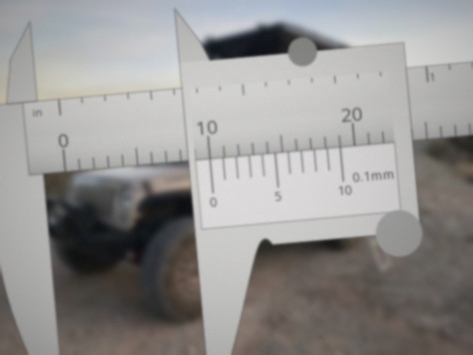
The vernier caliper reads 10.0 mm
